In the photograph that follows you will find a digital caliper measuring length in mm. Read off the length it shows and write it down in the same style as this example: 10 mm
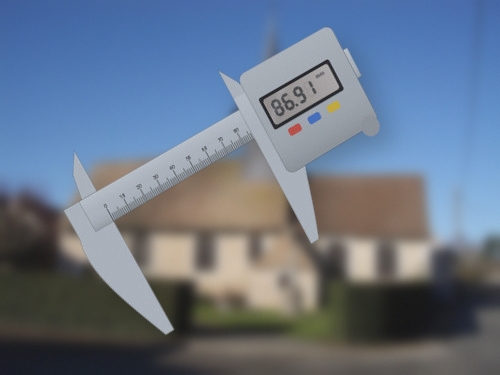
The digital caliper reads 86.91 mm
